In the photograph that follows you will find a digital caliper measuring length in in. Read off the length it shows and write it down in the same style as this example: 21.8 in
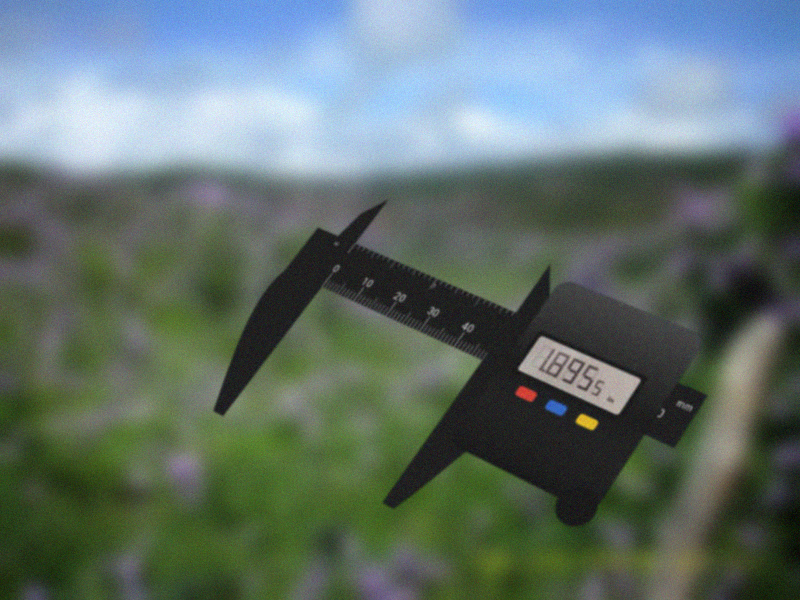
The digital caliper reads 1.8955 in
